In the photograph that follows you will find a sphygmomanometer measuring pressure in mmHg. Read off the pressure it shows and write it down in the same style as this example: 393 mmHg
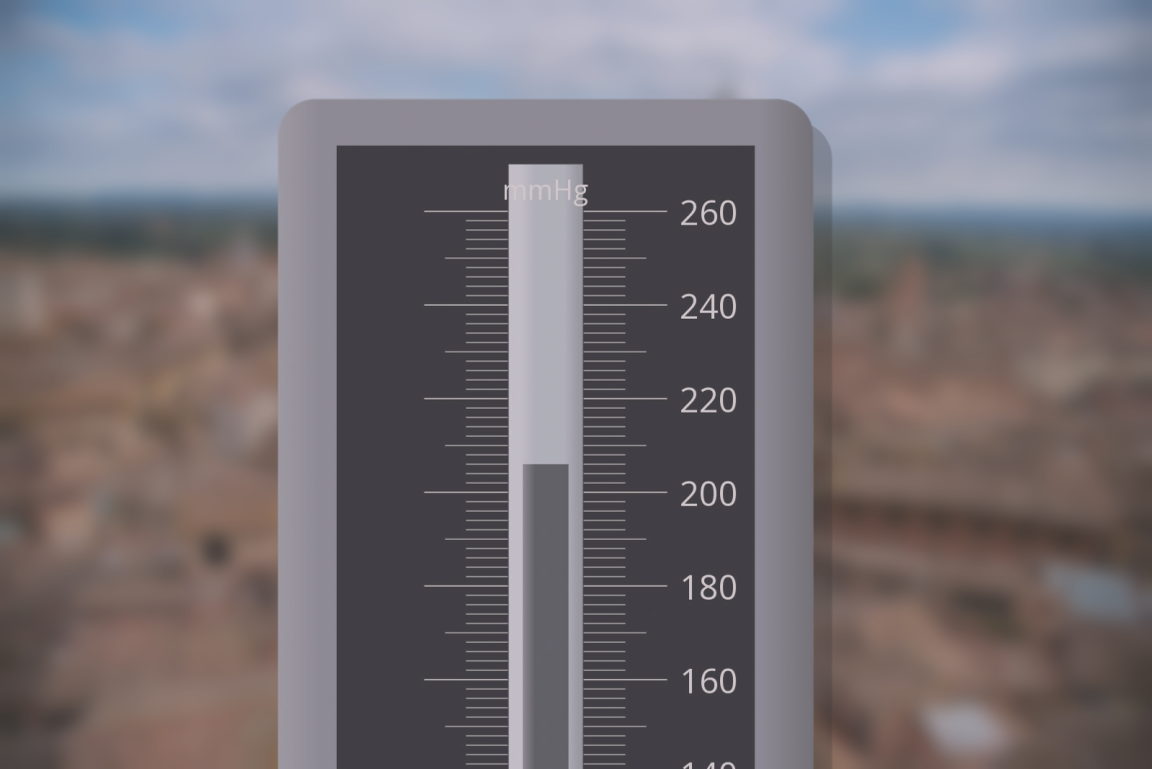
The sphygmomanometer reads 206 mmHg
